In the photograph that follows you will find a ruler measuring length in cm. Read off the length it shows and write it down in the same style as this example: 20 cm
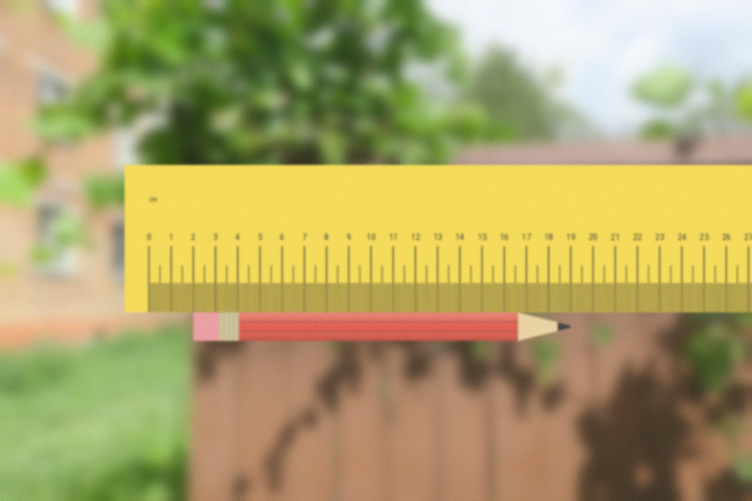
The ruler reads 17 cm
